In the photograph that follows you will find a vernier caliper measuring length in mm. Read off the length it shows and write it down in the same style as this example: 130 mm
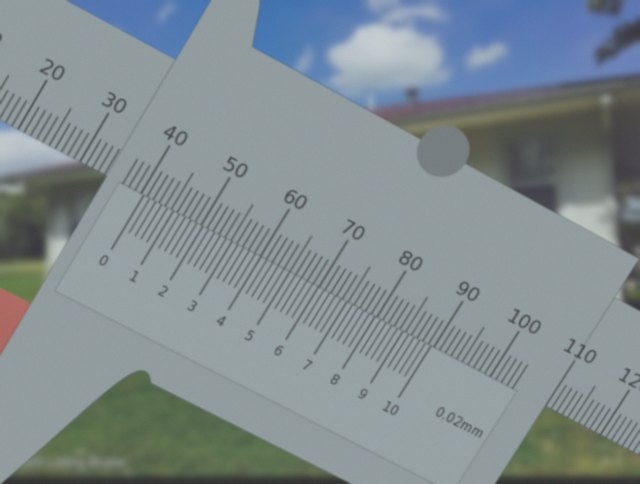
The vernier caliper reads 40.5 mm
